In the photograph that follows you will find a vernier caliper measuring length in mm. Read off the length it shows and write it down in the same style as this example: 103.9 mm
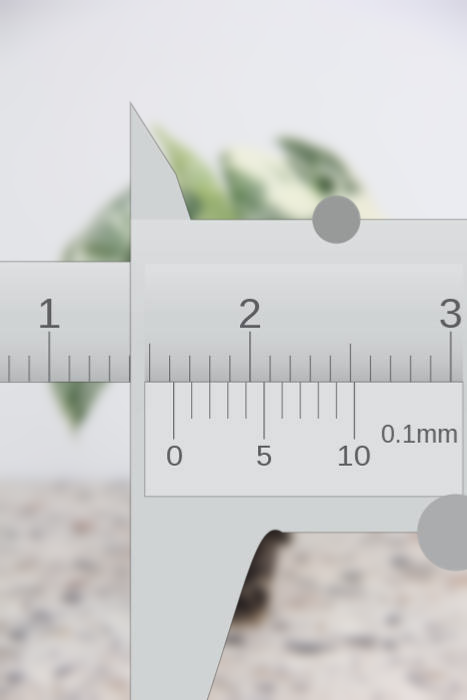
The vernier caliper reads 16.2 mm
